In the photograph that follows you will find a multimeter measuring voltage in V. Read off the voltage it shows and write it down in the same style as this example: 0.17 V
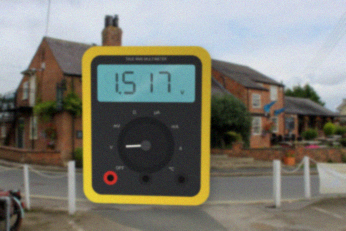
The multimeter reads 1.517 V
